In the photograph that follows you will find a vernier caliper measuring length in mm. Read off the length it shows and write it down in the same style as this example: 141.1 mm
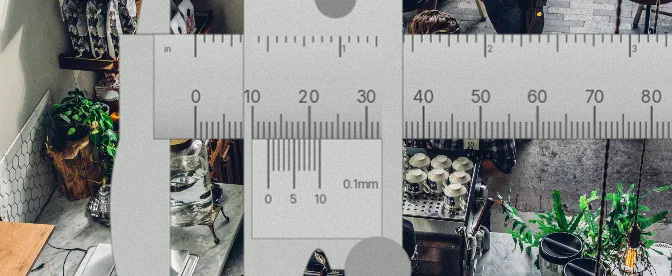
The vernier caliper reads 12.8 mm
